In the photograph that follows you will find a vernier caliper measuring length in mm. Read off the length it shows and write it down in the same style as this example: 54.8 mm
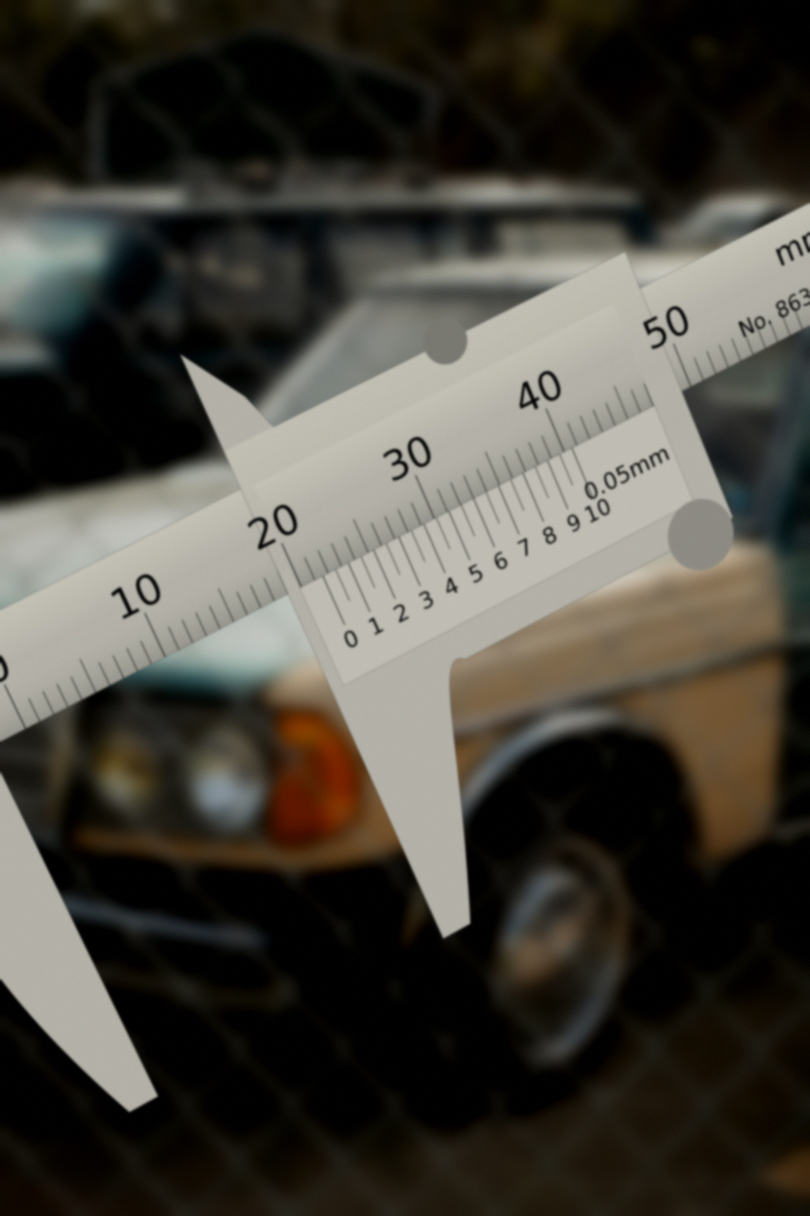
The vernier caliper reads 21.6 mm
